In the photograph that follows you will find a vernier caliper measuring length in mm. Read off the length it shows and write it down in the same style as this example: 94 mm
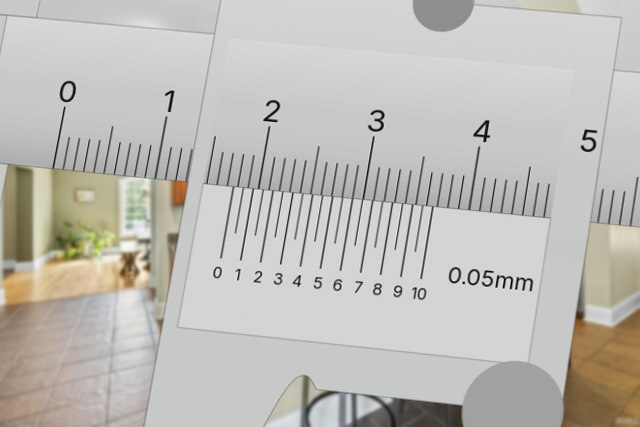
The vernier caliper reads 17.6 mm
